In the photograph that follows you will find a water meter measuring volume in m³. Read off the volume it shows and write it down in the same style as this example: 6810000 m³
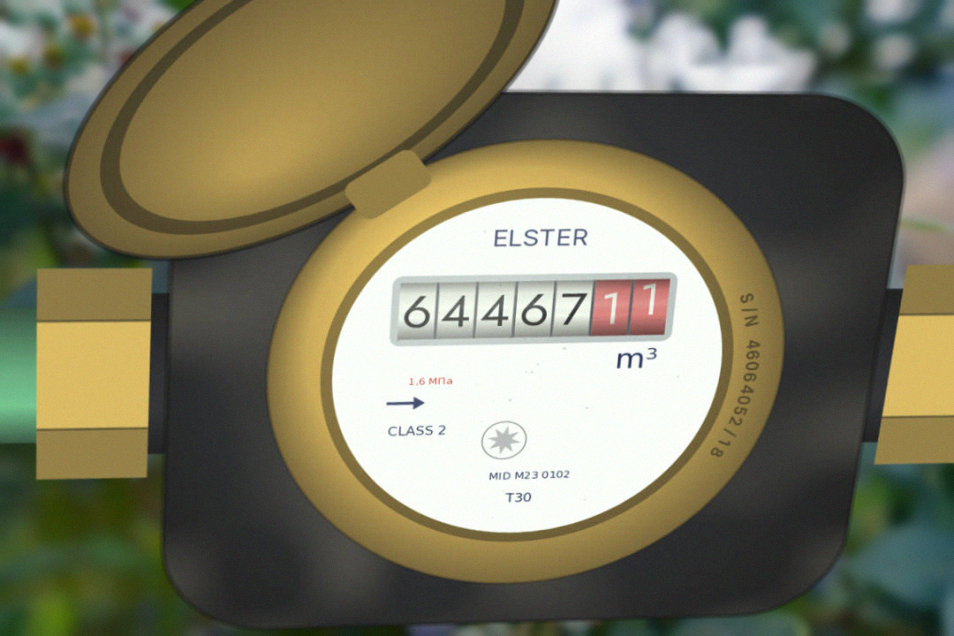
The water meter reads 64467.11 m³
